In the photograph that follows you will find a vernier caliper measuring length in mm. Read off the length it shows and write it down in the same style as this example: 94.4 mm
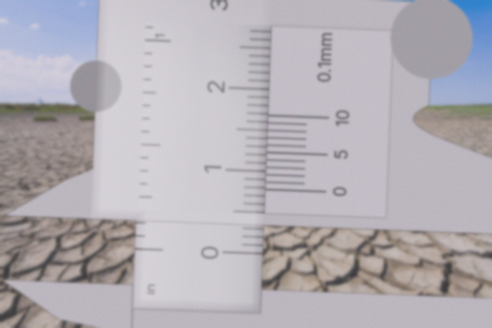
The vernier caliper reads 7.8 mm
